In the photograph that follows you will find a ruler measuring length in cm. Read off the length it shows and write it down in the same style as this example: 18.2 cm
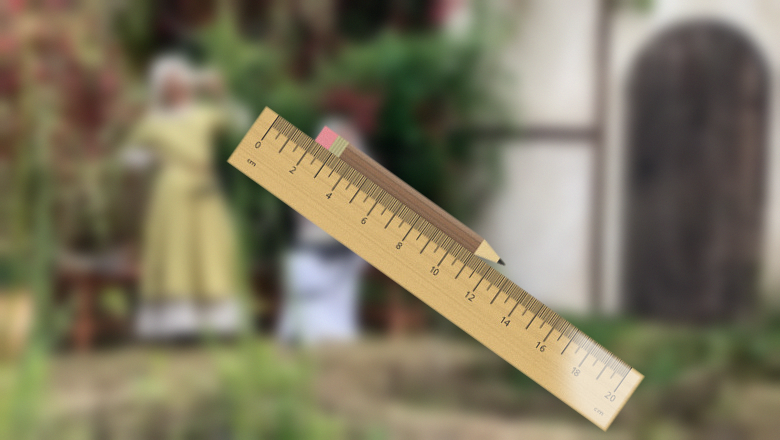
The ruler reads 10.5 cm
